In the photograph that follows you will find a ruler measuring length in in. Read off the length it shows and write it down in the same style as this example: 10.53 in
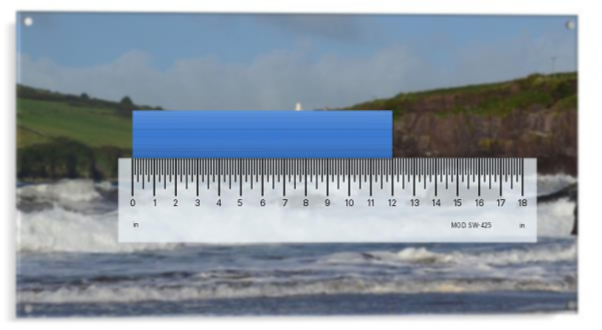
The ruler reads 12 in
